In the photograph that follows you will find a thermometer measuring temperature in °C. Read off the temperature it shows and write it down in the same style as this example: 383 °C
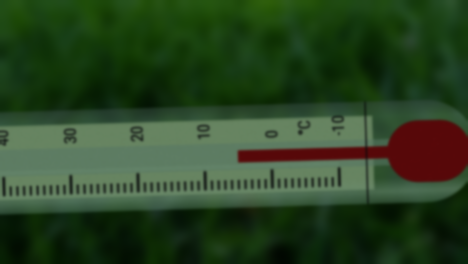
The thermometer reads 5 °C
